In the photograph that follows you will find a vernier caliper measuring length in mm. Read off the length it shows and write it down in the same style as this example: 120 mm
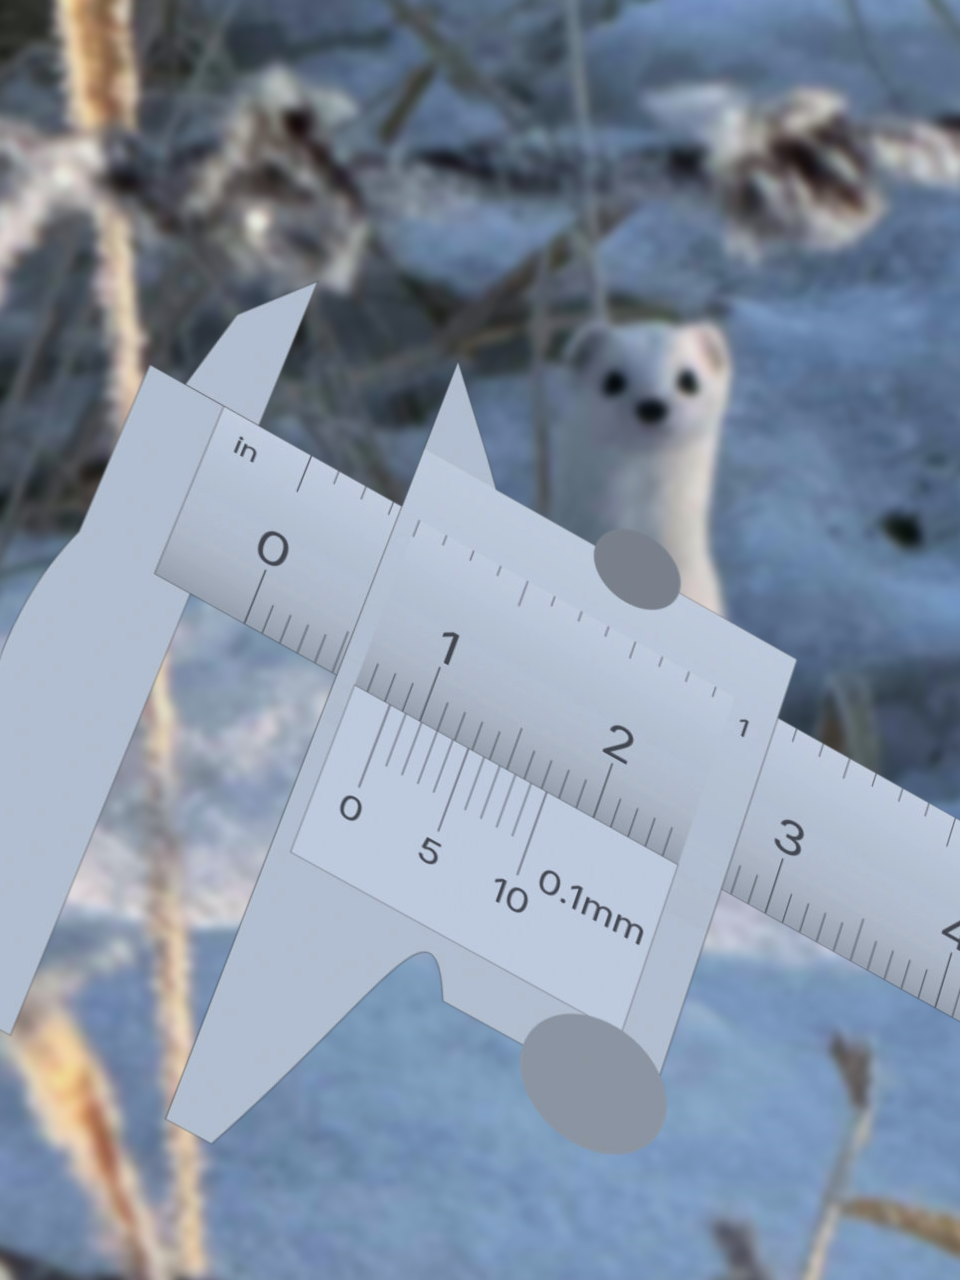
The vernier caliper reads 8.3 mm
